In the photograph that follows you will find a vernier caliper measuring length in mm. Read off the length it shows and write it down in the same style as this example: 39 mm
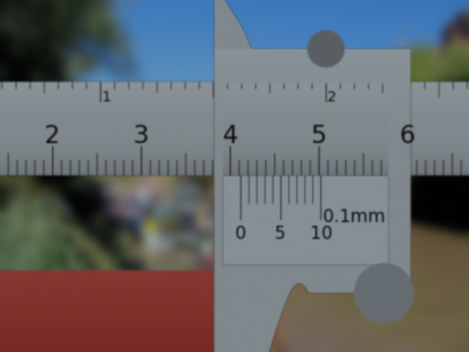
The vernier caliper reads 41.2 mm
